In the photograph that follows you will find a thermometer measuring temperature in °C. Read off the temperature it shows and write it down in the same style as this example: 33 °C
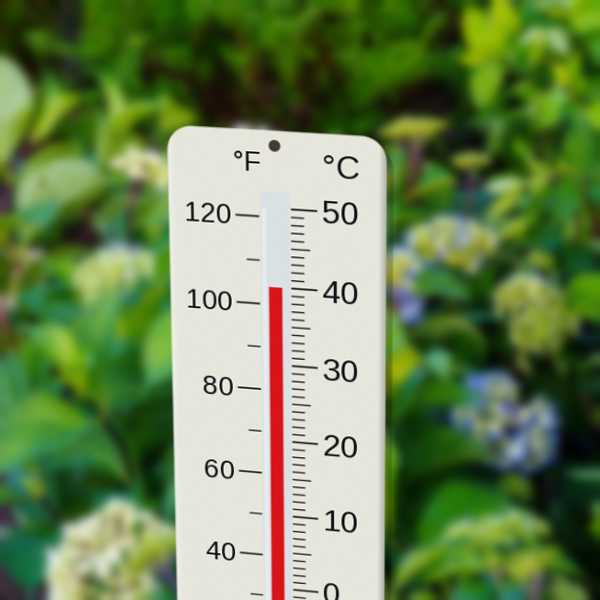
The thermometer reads 40 °C
